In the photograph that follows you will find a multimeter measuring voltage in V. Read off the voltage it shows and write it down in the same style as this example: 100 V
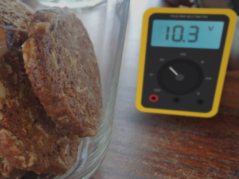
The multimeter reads 10.3 V
